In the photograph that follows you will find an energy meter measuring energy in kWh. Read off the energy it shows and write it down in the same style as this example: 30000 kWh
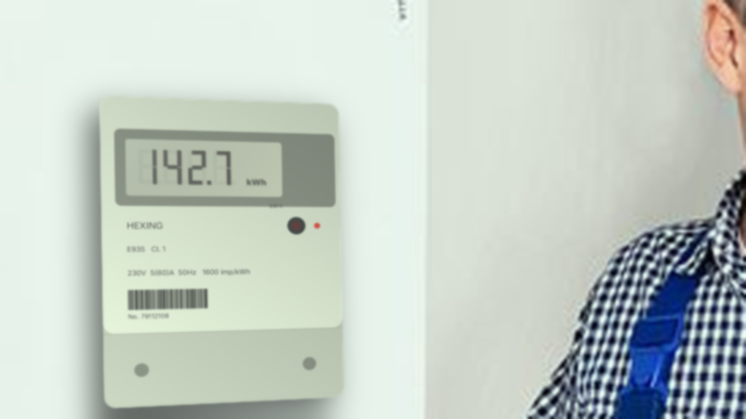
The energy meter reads 142.7 kWh
